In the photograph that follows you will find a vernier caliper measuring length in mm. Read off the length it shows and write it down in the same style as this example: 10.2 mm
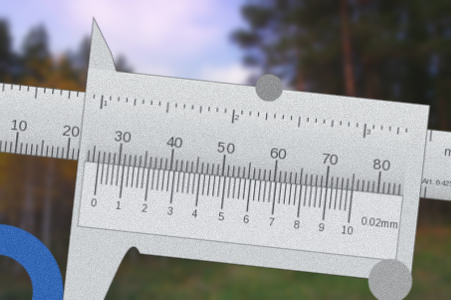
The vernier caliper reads 26.0 mm
